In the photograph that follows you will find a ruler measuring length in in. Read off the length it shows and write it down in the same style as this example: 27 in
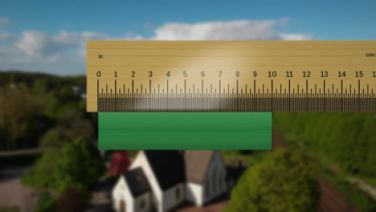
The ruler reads 10 in
